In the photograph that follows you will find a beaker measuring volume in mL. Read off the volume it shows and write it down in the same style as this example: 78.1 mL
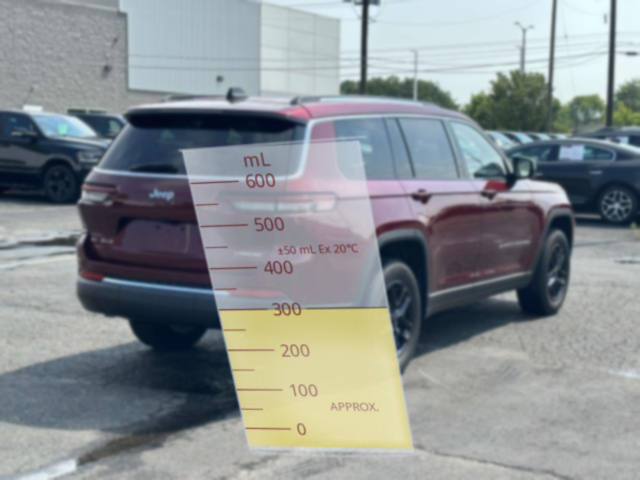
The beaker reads 300 mL
